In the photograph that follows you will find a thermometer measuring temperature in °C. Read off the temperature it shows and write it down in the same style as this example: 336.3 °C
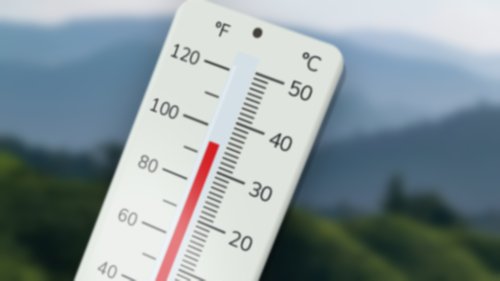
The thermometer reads 35 °C
